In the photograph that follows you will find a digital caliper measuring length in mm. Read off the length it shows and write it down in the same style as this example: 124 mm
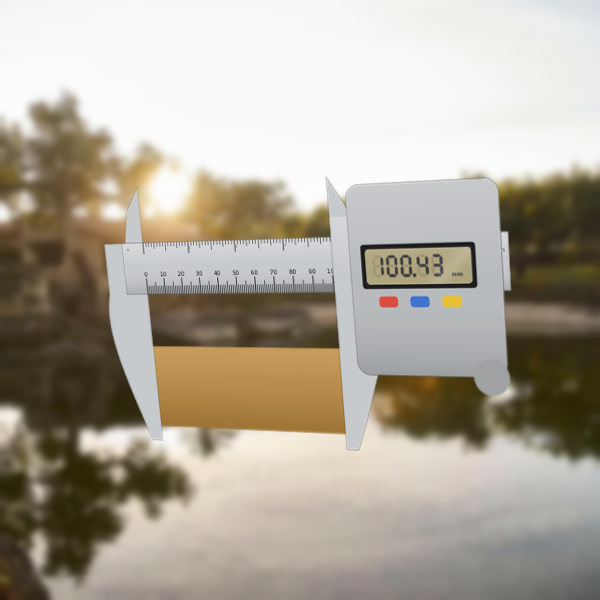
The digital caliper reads 100.43 mm
